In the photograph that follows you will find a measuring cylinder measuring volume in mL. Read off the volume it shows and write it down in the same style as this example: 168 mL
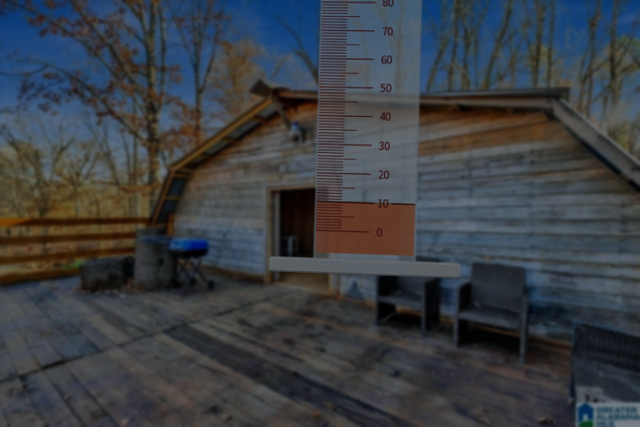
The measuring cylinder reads 10 mL
